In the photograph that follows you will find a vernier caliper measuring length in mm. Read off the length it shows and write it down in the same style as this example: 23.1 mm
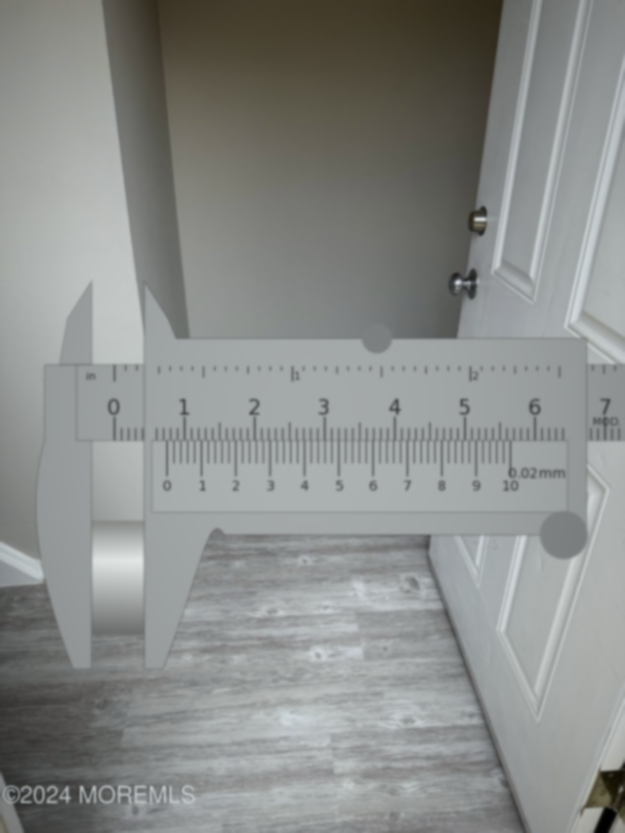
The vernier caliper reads 7.5 mm
